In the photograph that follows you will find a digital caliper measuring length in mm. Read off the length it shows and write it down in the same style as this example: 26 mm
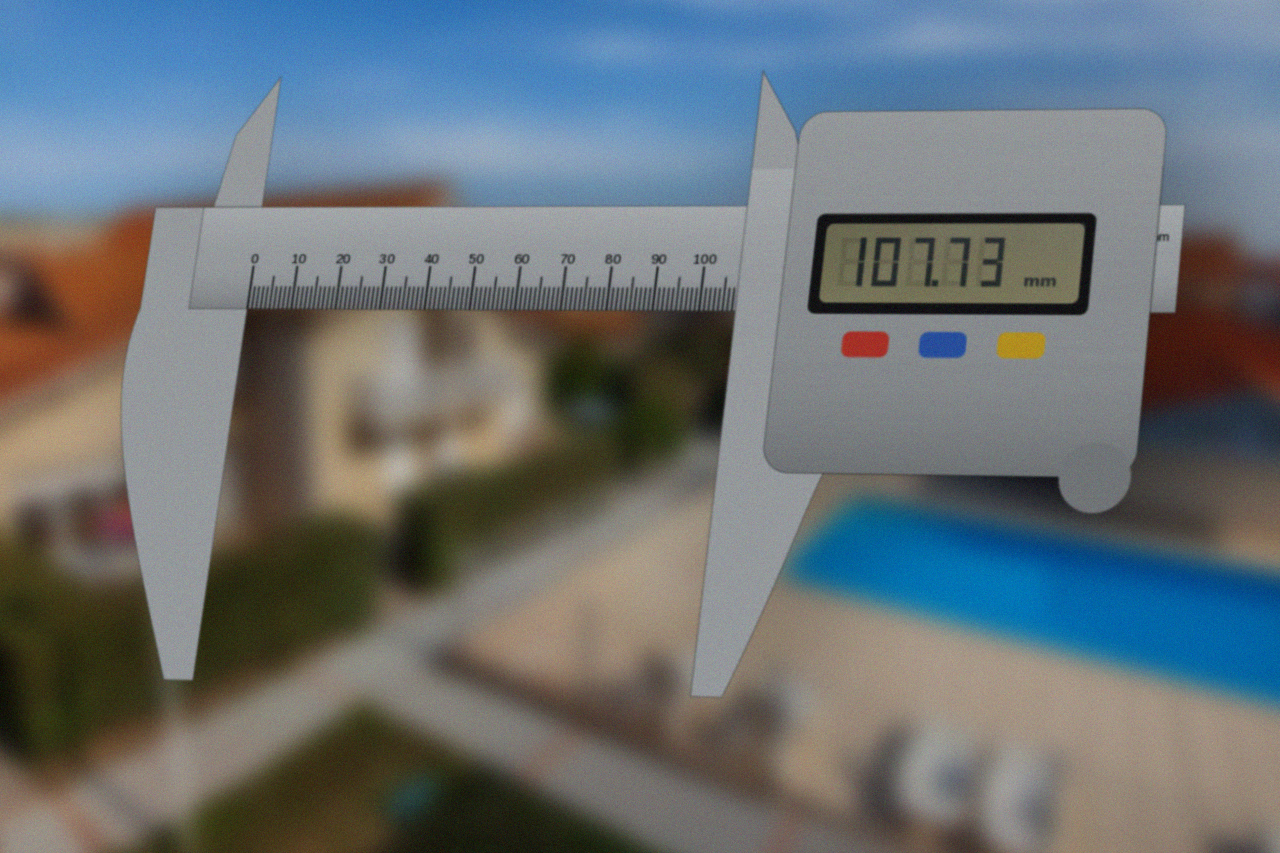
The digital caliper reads 107.73 mm
